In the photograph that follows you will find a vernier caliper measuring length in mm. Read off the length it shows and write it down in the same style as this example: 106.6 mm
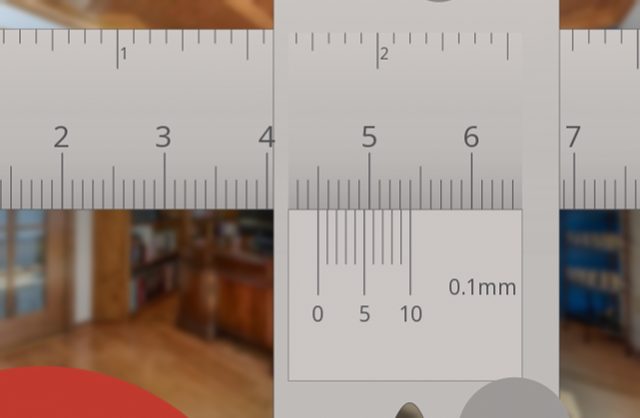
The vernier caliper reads 45.0 mm
